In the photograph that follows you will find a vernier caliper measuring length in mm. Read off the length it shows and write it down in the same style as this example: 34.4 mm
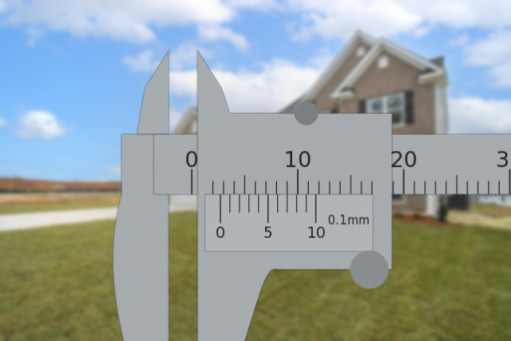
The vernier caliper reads 2.7 mm
